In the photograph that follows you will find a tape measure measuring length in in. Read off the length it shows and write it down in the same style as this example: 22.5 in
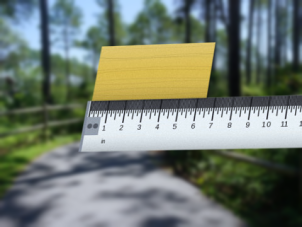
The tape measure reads 6.5 in
